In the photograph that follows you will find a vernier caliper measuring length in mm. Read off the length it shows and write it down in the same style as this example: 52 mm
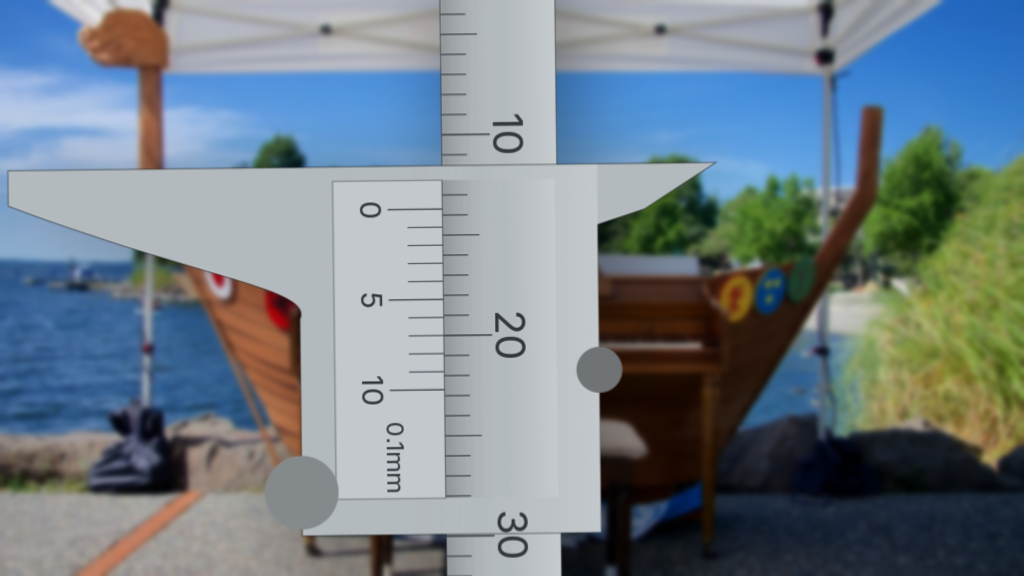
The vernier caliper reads 13.7 mm
